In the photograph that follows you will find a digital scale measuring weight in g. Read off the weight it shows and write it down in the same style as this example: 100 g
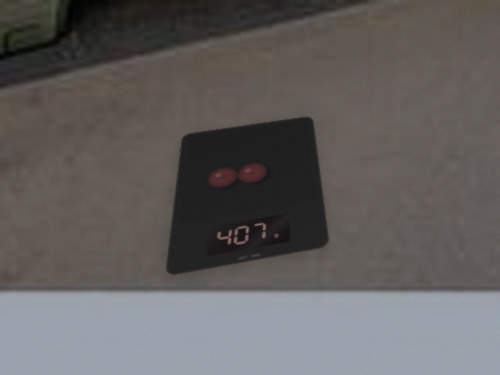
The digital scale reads 407 g
